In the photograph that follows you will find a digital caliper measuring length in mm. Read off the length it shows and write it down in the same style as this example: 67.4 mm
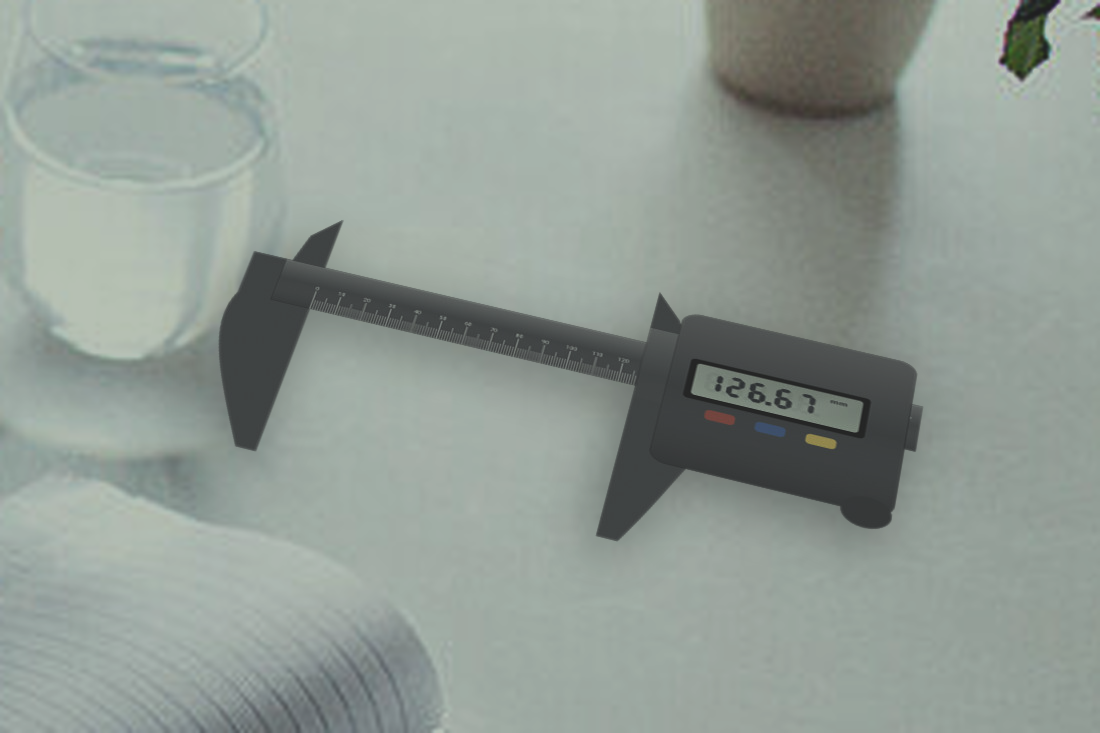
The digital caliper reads 126.67 mm
